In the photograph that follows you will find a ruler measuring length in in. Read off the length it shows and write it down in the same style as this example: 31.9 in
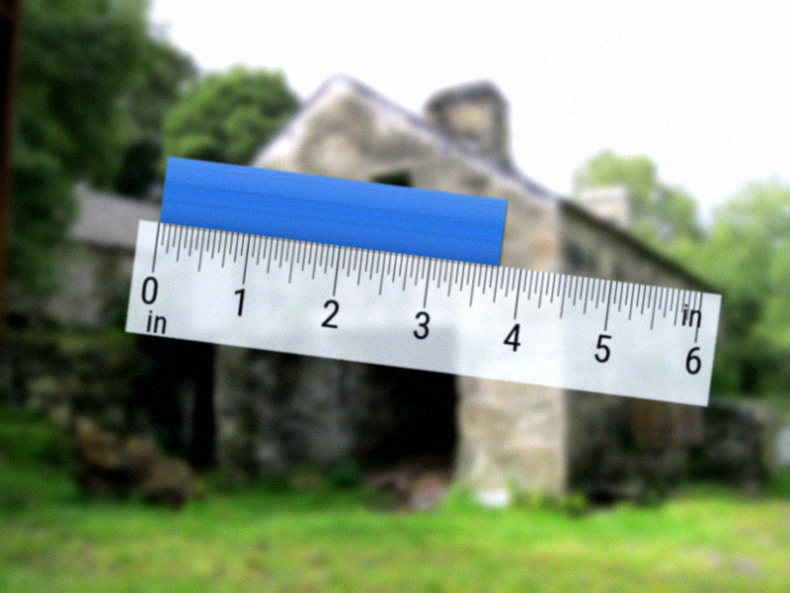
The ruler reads 3.75 in
